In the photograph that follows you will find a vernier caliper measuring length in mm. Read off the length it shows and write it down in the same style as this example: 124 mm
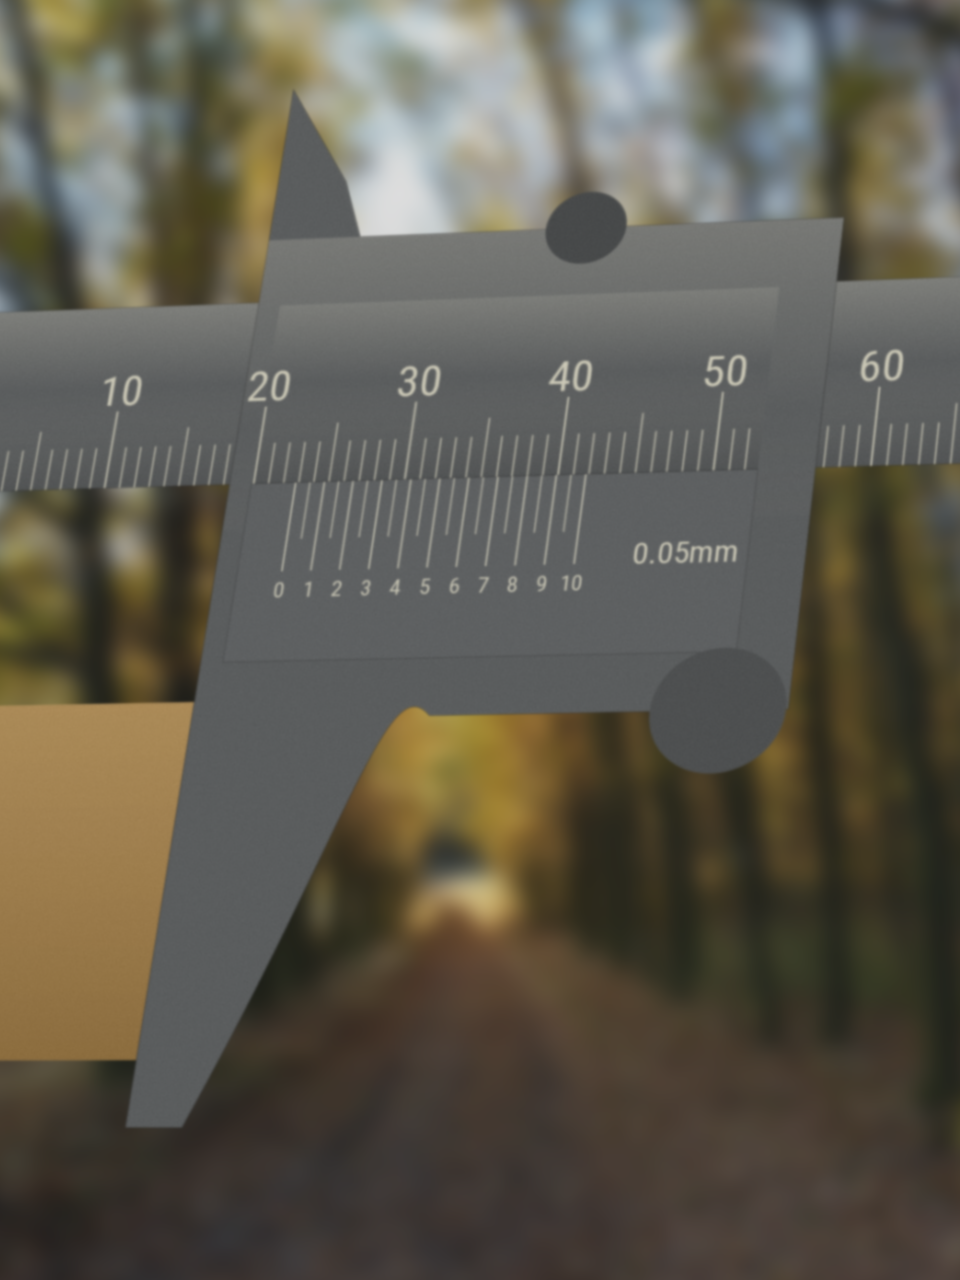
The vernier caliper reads 22.8 mm
